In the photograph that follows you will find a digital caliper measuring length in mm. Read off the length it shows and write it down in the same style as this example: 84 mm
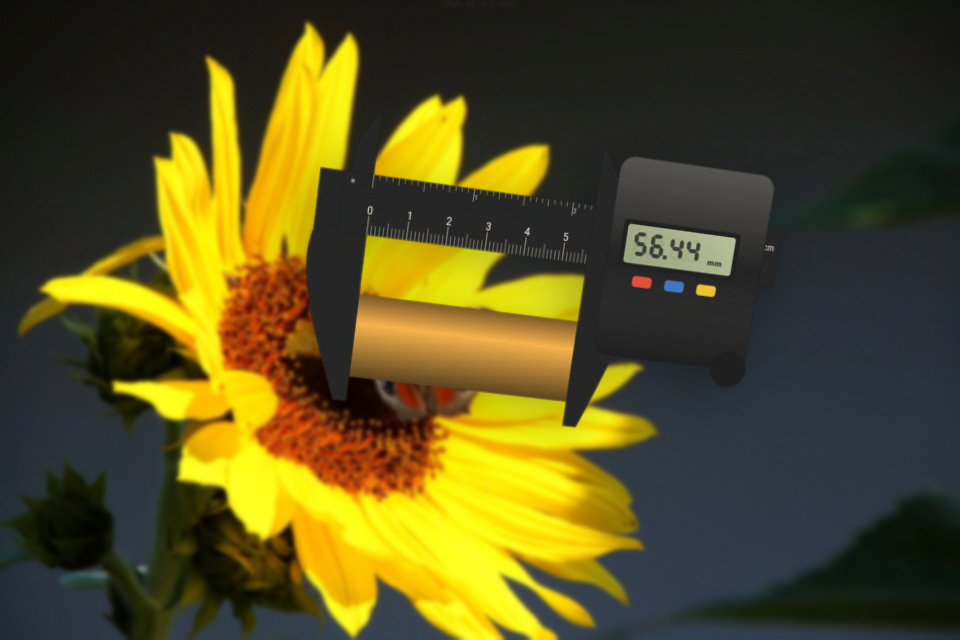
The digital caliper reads 56.44 mm
